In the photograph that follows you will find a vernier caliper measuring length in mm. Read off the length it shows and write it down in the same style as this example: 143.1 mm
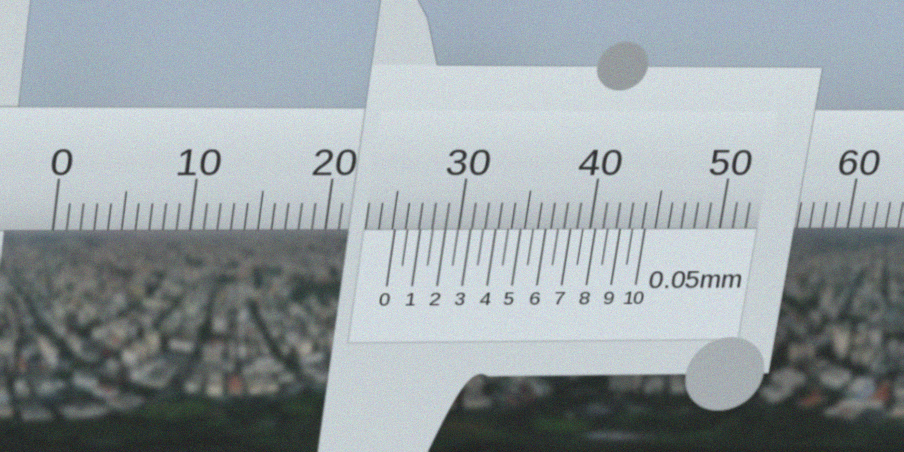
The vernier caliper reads 25.2 mm
